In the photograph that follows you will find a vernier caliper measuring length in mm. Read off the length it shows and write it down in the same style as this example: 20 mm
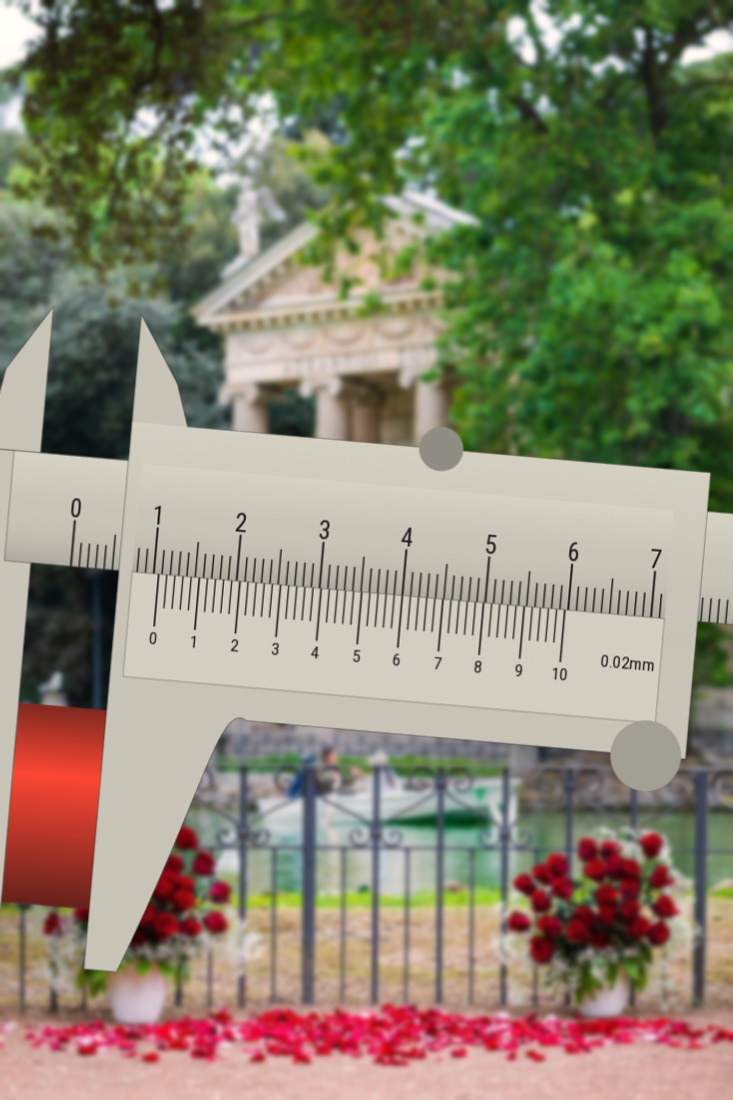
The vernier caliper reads 10.6 mm
